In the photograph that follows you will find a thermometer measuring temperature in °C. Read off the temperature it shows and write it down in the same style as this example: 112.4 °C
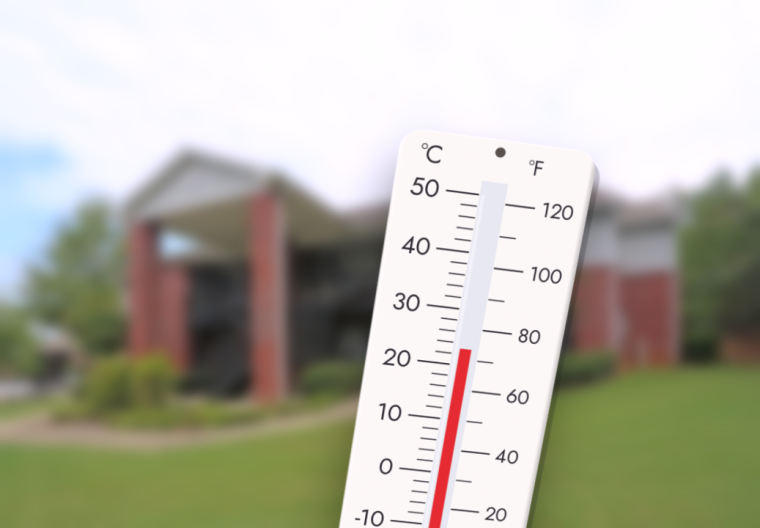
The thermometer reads 23 °C
